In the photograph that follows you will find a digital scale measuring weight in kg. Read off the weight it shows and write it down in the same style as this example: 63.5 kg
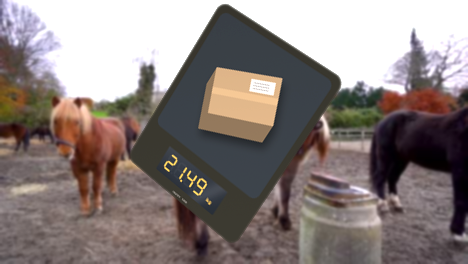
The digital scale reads 21.49 kg
